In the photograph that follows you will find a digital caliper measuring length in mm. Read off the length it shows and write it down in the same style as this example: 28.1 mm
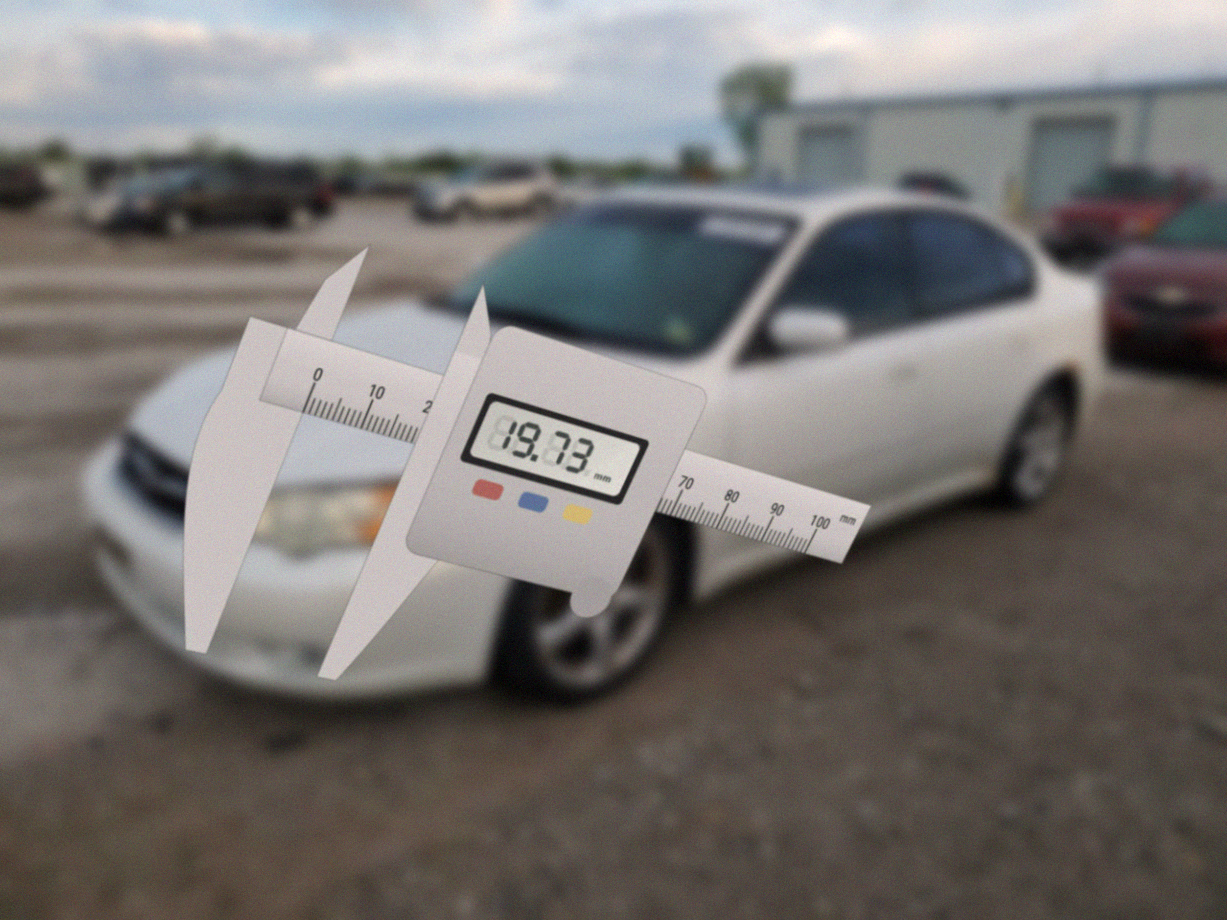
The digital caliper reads 19.73 mm
